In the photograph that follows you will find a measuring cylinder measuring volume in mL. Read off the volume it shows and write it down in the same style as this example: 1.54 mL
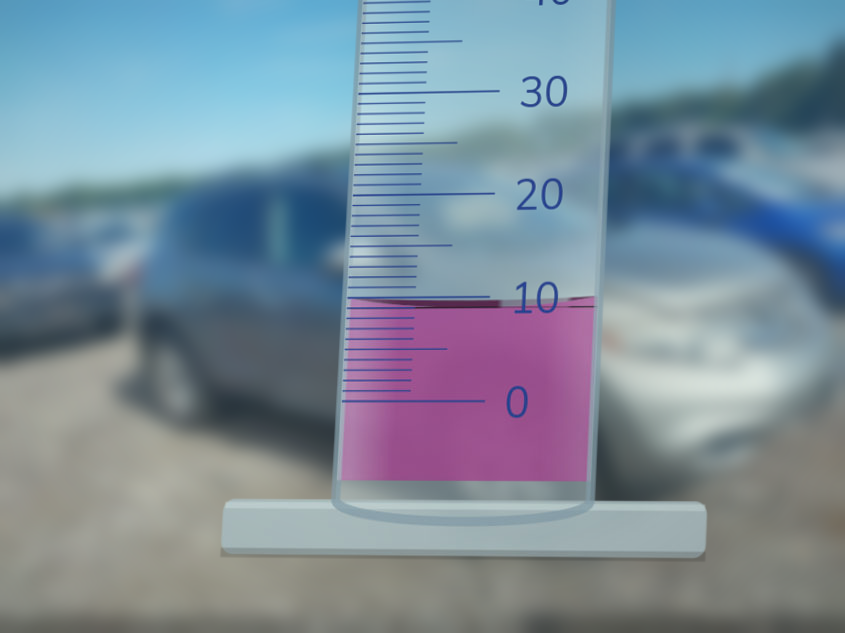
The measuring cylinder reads 9 mL
